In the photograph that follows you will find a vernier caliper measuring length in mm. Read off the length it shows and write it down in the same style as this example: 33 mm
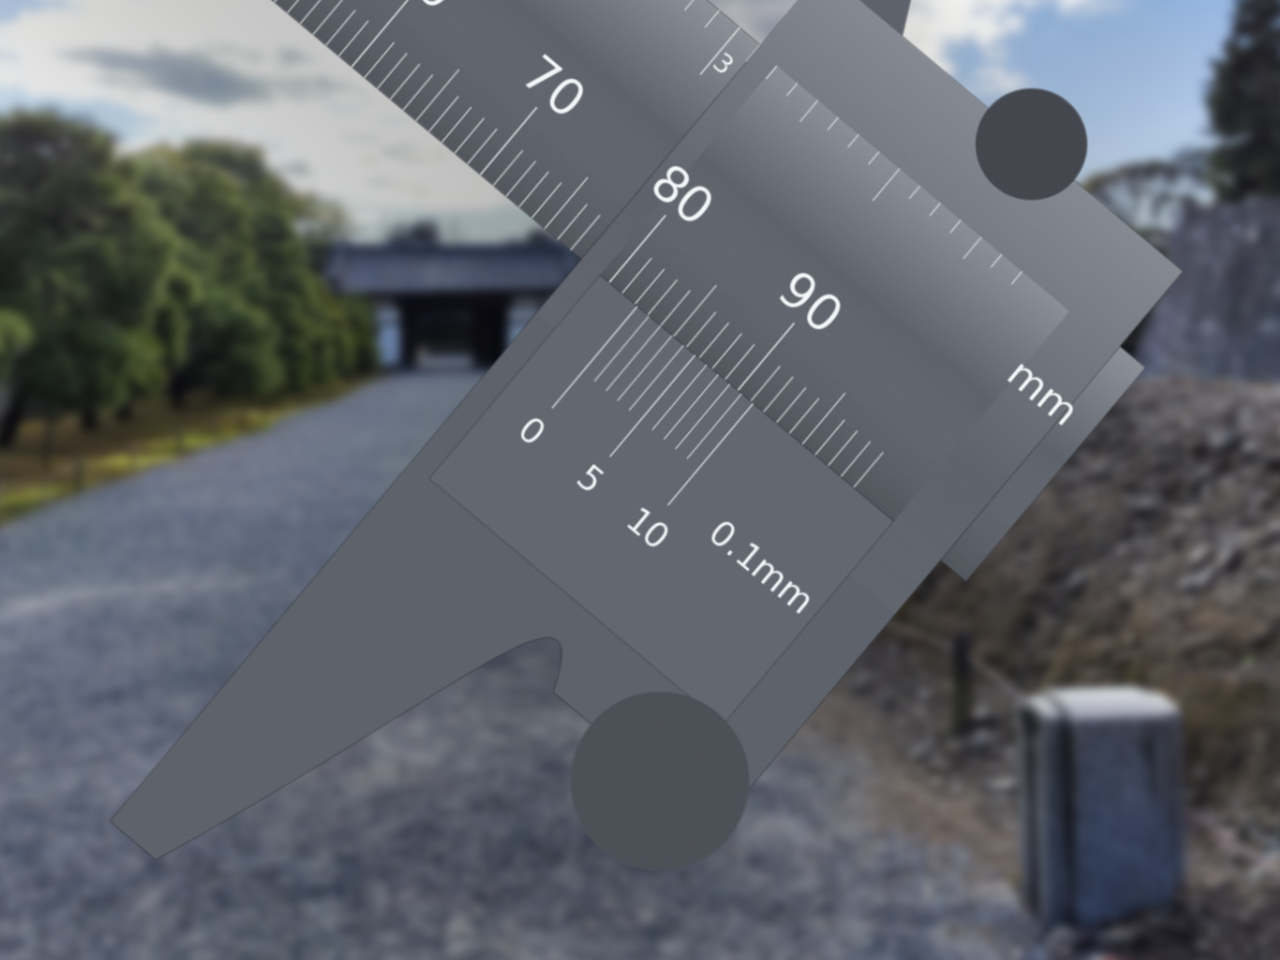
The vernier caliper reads 82.2 mm
